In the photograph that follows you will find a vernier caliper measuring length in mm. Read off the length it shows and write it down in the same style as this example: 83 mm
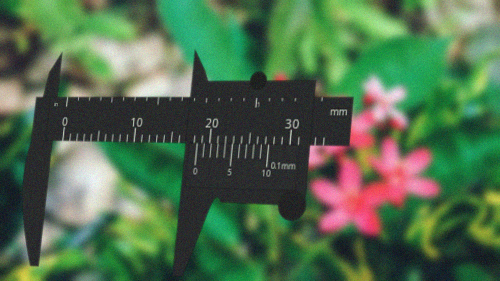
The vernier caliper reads 18.4 mm
